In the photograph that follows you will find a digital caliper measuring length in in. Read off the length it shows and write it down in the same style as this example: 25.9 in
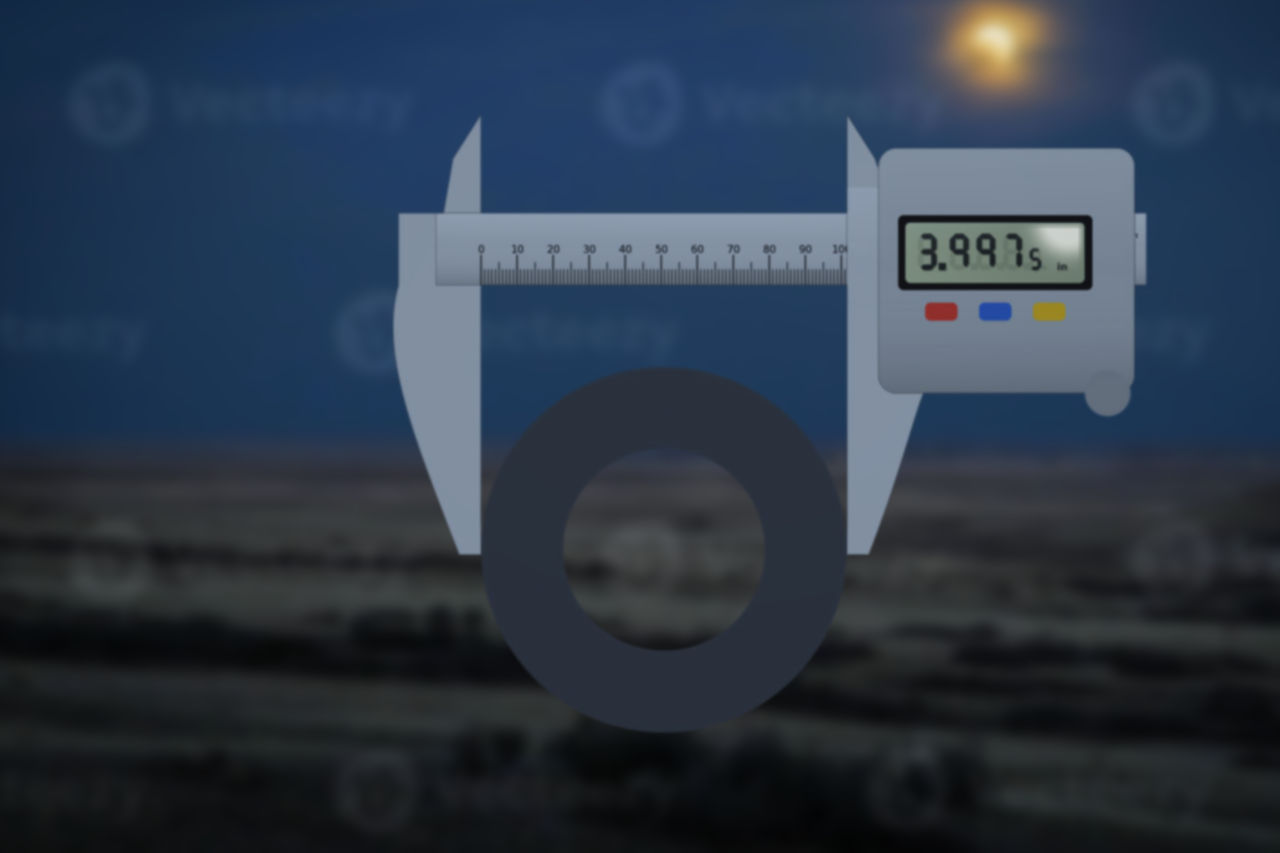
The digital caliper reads 3.9975 in
